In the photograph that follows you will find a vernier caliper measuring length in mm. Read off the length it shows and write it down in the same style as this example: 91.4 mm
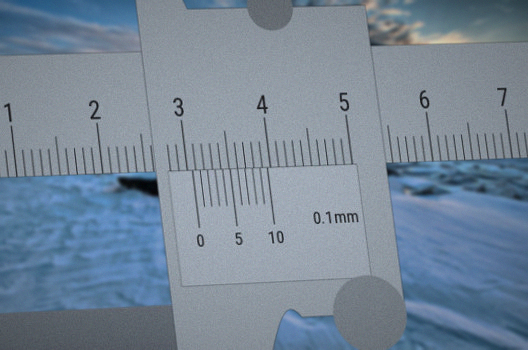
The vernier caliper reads 30.6 mm
